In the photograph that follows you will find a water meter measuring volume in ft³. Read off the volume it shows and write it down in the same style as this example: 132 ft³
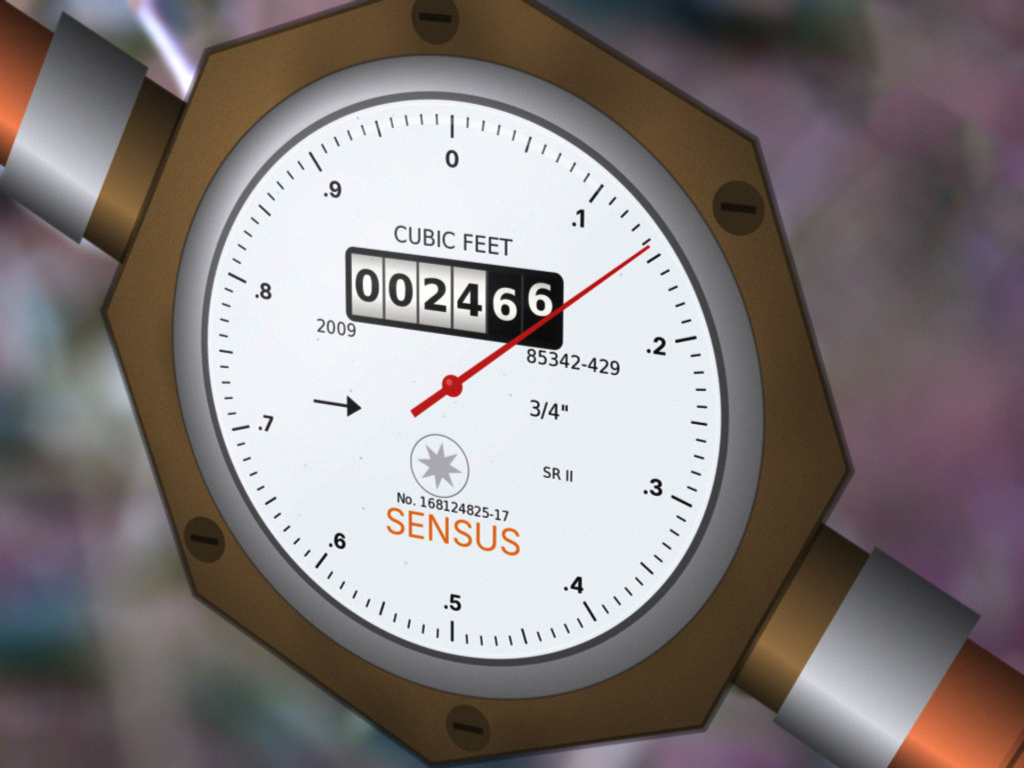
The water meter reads 2466.14 ft³
